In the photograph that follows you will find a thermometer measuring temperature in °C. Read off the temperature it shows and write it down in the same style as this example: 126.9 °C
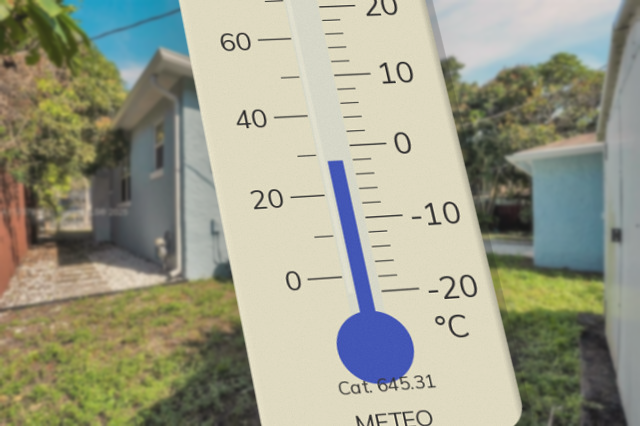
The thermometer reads -2 °C
